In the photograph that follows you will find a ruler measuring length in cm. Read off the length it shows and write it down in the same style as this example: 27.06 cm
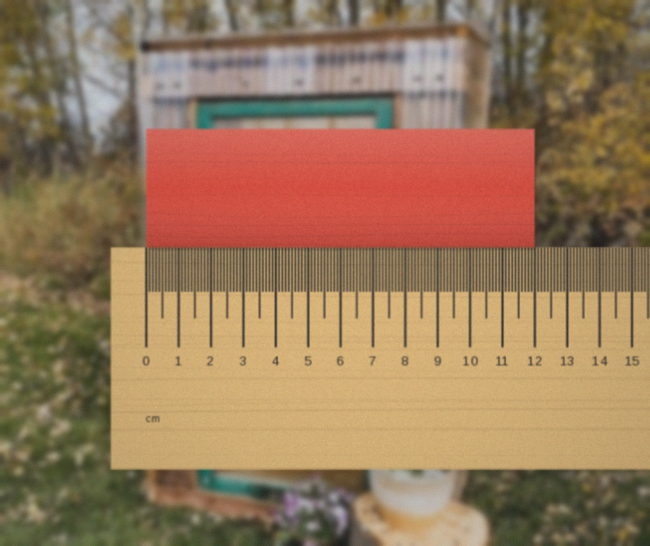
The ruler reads 12 cm
